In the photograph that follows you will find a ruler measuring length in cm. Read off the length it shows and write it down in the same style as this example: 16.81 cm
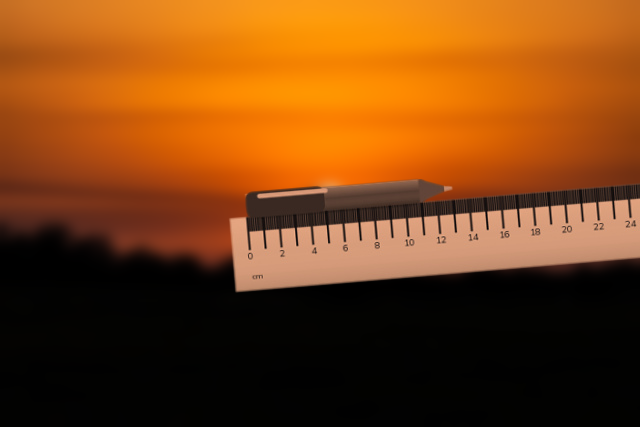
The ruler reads 13 cm
